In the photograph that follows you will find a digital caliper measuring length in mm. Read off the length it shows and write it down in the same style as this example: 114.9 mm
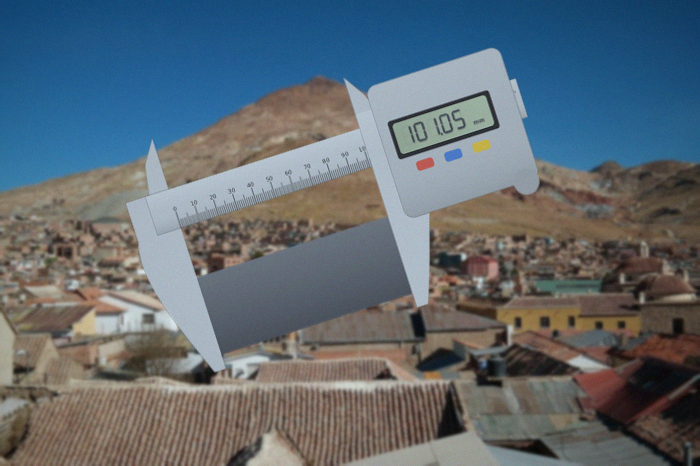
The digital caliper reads 101.05 mm
